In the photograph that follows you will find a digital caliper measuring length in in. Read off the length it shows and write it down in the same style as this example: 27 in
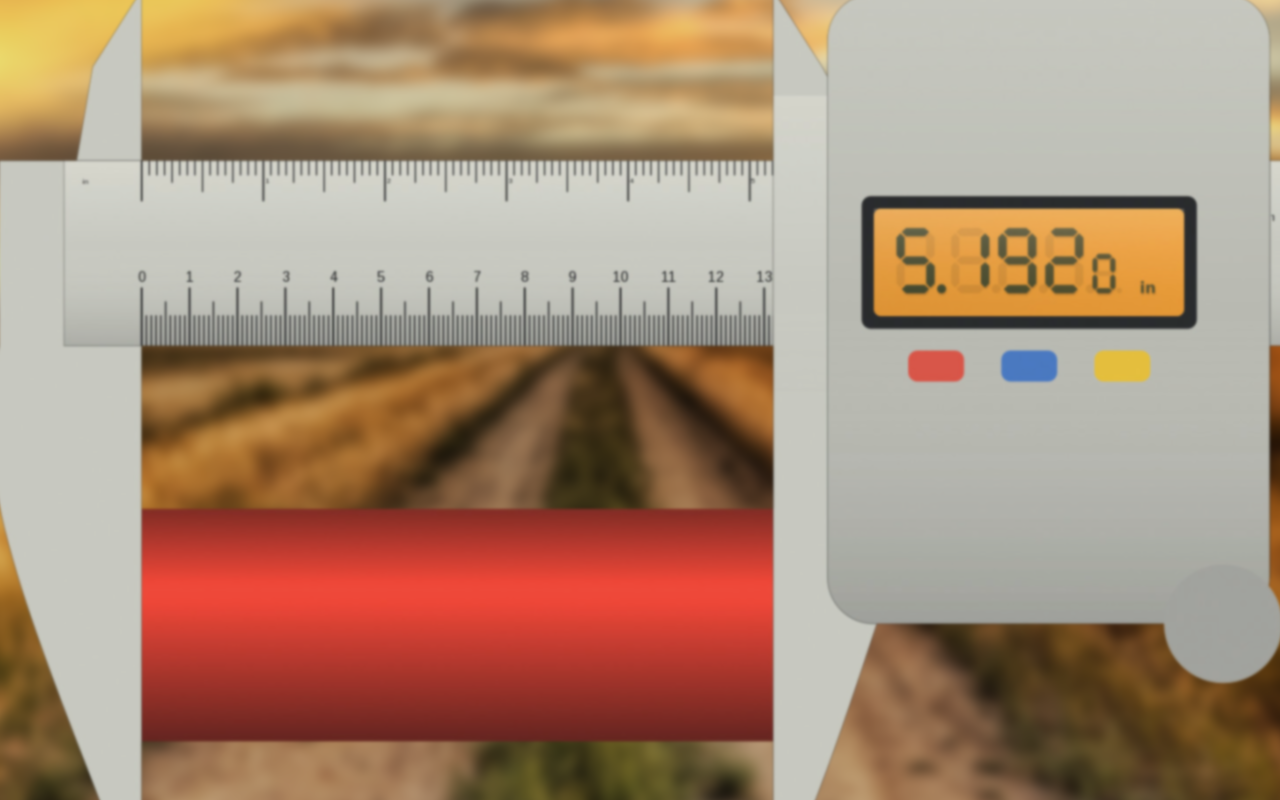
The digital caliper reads 5.1920 in
